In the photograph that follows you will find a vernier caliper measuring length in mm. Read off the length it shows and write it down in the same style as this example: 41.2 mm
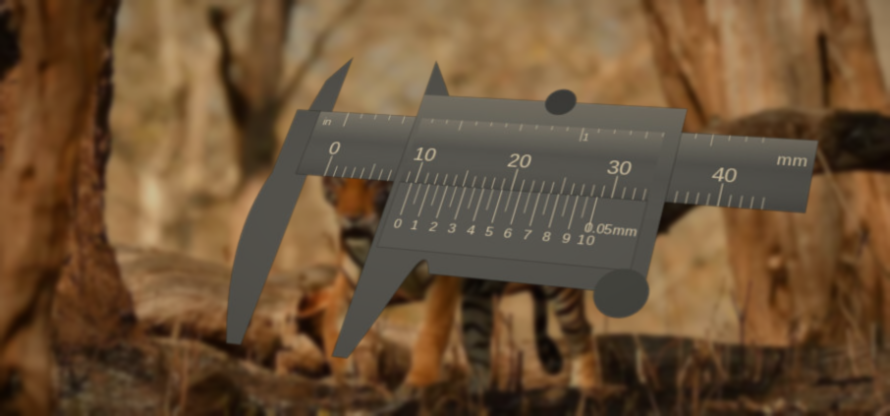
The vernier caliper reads 9.6 mm
